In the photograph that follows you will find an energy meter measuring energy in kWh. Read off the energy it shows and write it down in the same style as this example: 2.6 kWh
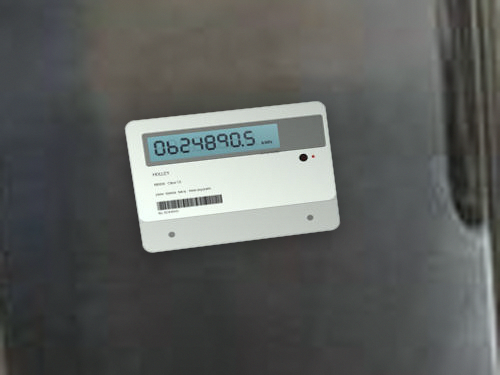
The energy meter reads 624890.5 kWh
